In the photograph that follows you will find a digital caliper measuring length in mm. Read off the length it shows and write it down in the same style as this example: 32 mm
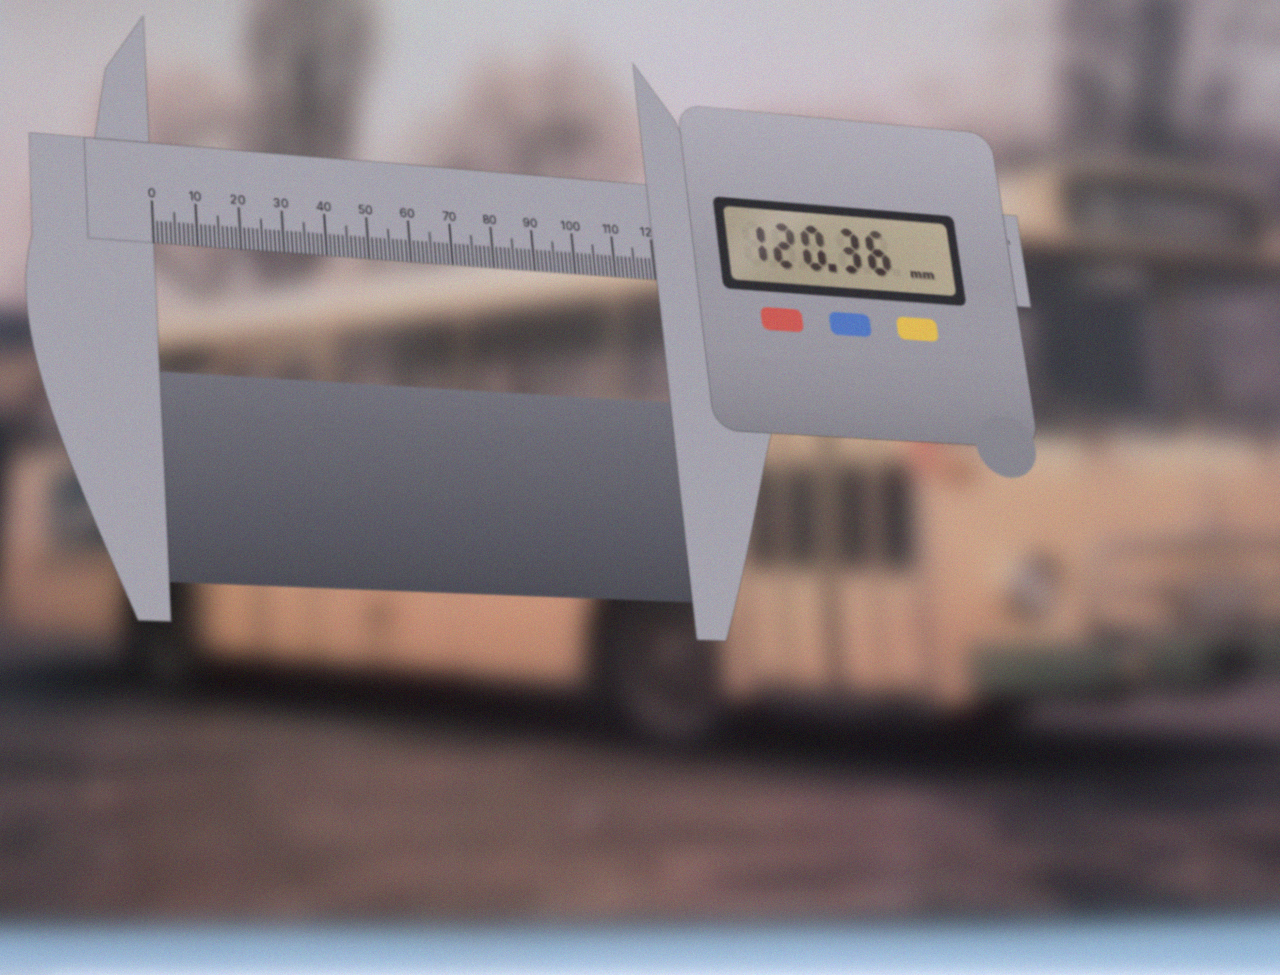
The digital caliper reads 120.36 mm
